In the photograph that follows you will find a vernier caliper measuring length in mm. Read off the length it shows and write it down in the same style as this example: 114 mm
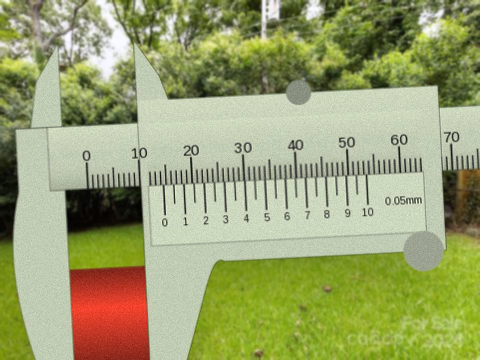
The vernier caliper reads 14.5 mm
